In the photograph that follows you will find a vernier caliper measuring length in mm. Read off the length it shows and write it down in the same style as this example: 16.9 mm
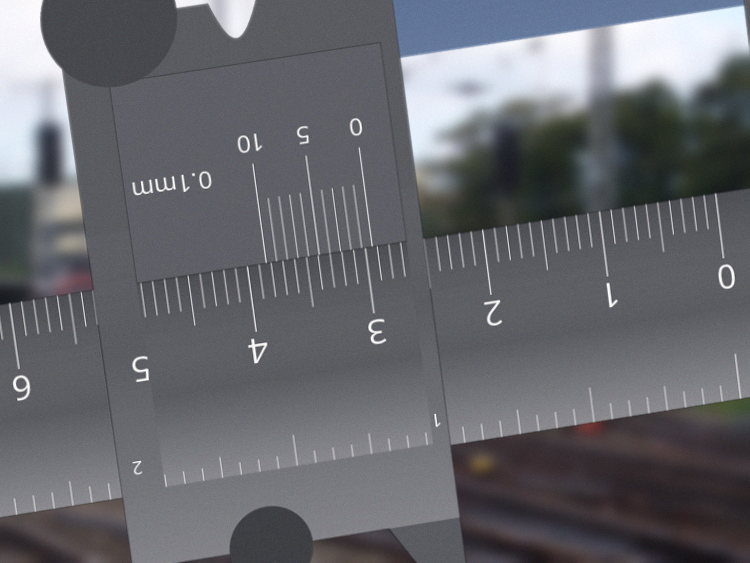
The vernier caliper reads 29.4 mm
